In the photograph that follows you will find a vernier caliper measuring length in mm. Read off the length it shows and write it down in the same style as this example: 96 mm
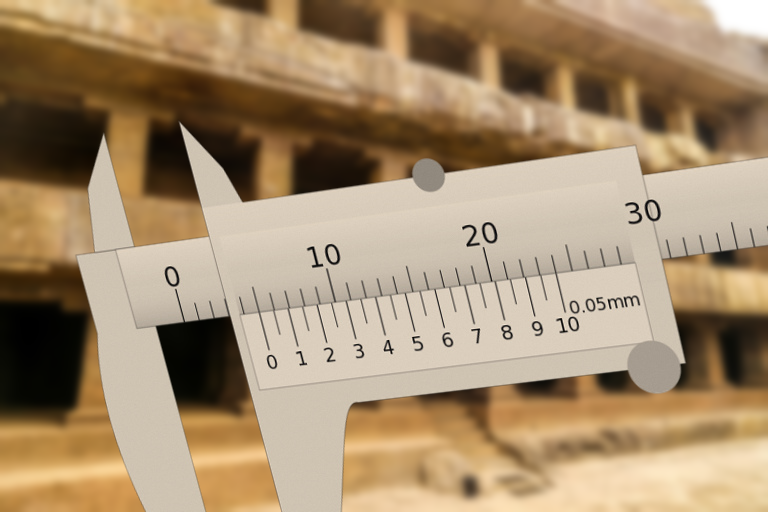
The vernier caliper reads 5.0 mm
